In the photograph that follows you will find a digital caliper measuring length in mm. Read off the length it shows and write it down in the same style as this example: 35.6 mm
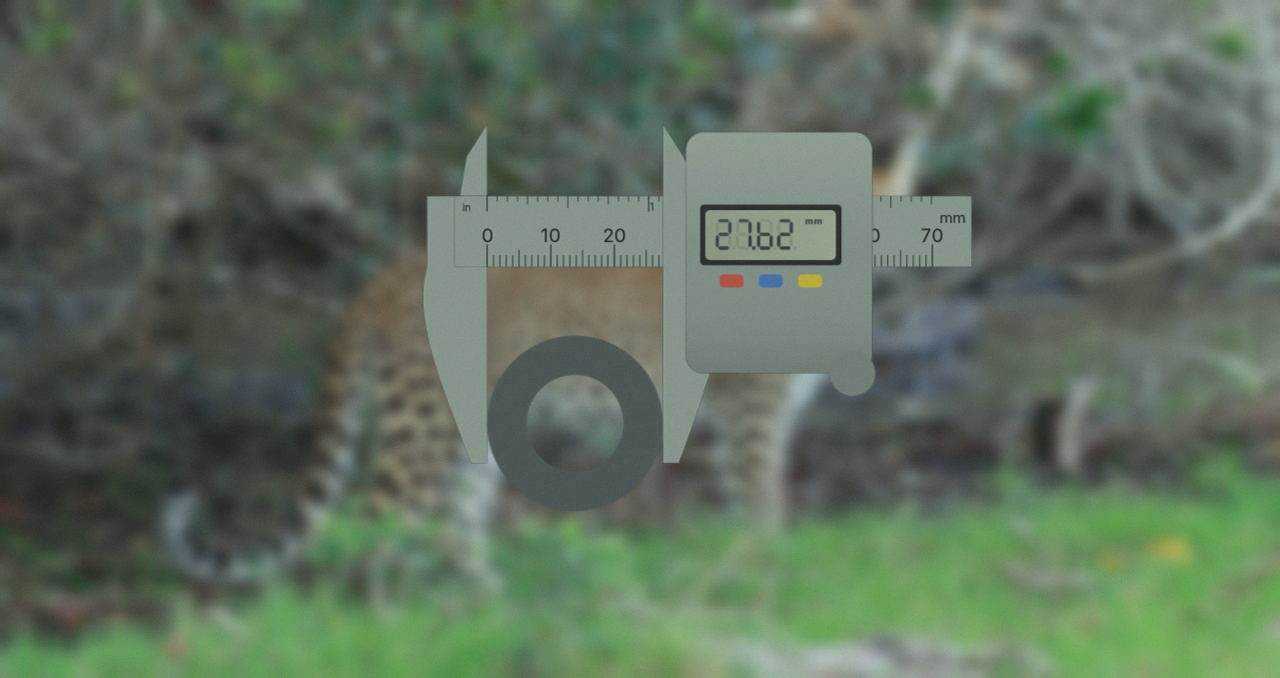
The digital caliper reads 27.62 mm
